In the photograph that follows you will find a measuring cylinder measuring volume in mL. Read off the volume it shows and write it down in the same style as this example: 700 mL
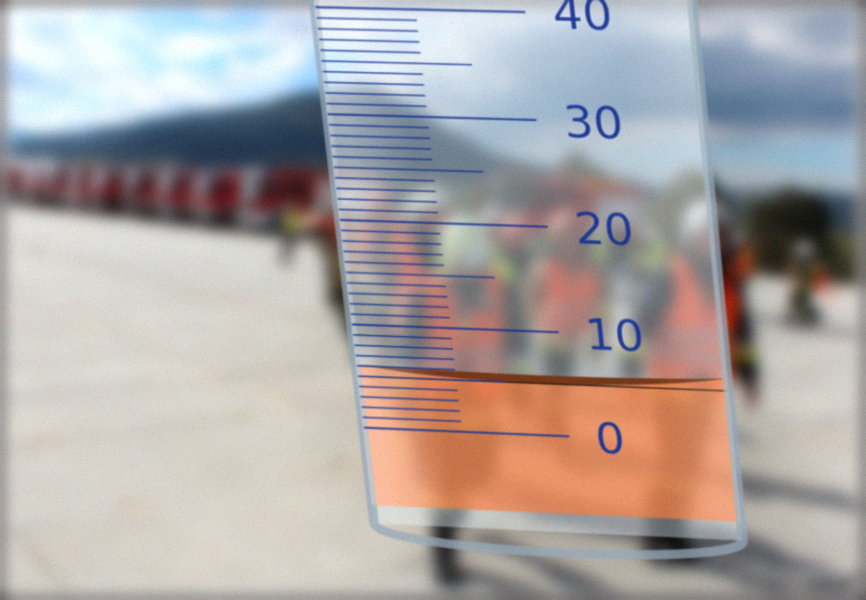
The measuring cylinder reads 5 mL
